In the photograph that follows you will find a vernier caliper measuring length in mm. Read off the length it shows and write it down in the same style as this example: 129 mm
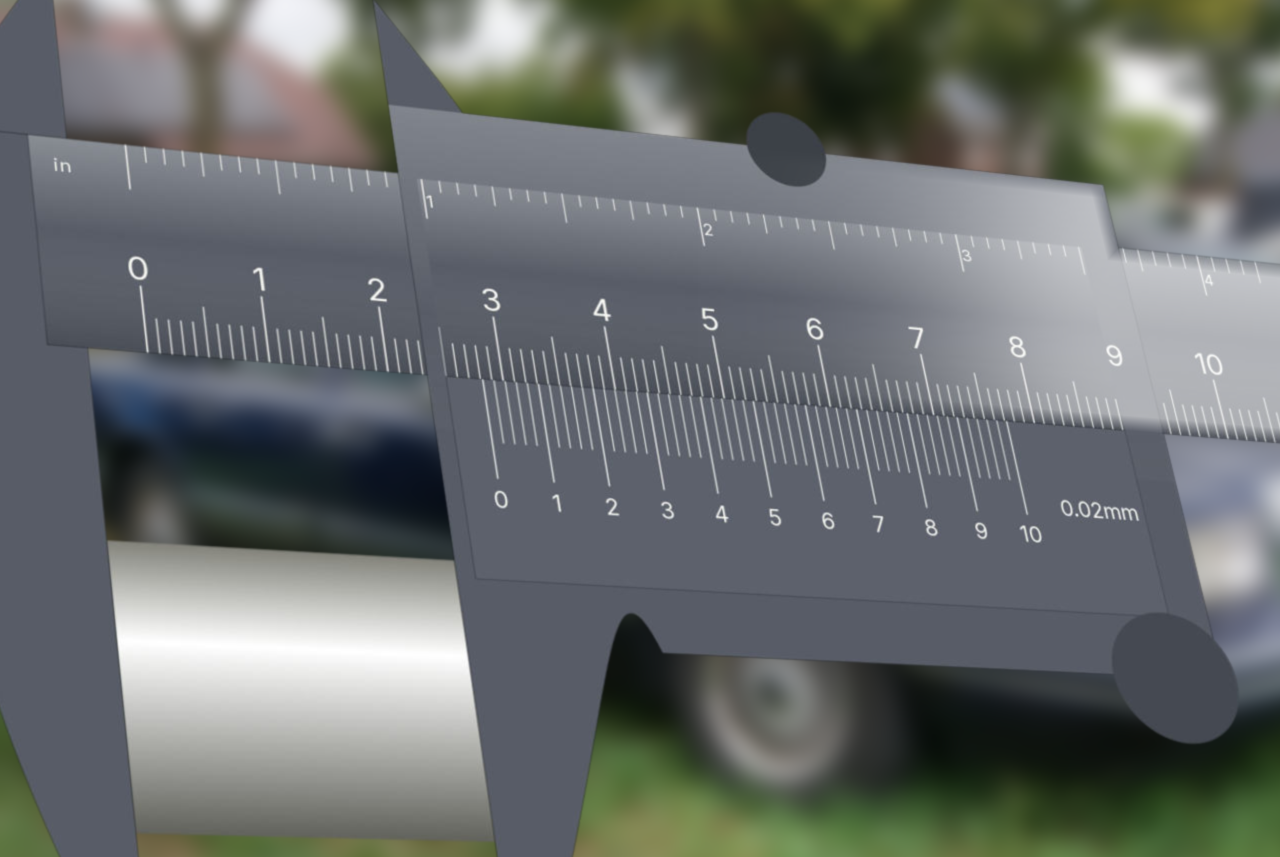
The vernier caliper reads 28.2 mm
